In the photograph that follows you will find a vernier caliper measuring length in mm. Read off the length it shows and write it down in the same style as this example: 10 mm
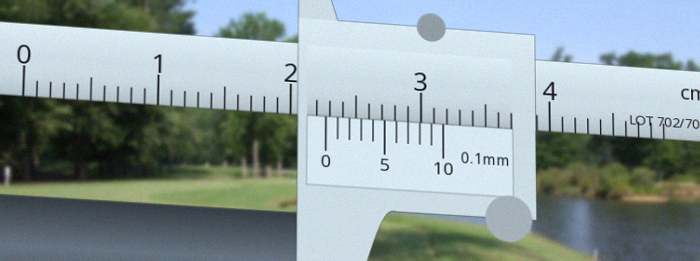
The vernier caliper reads 22.7 mm
